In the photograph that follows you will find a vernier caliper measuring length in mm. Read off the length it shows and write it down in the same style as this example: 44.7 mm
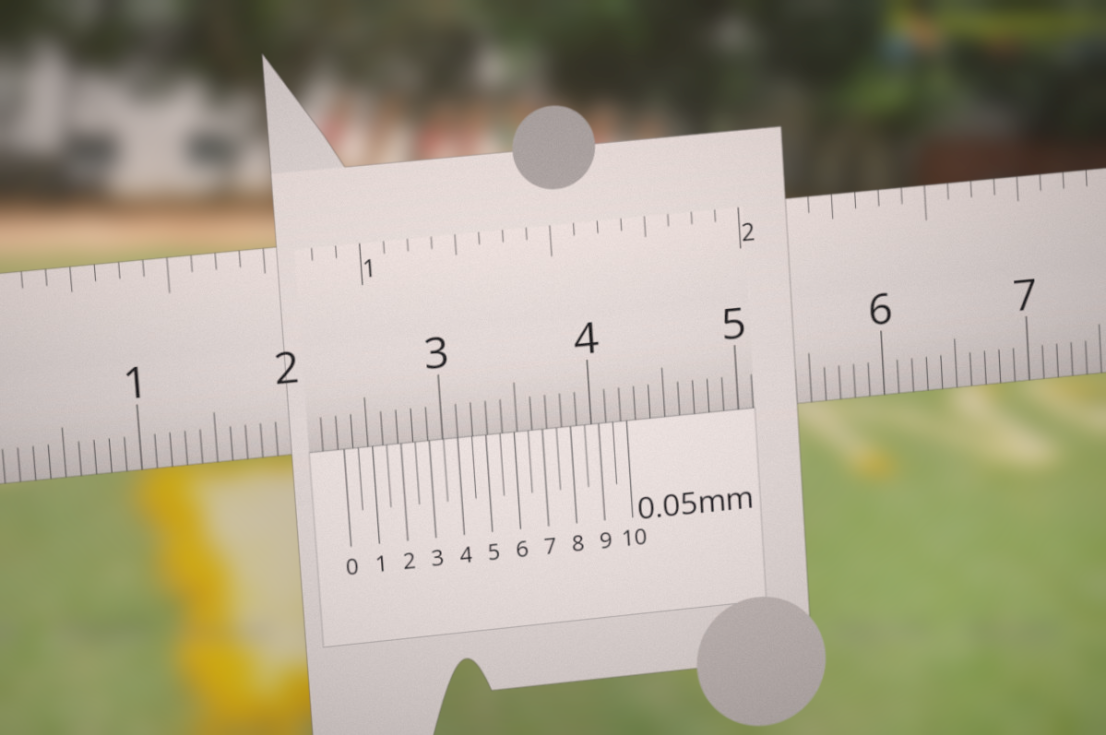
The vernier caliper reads 23.4 mm
